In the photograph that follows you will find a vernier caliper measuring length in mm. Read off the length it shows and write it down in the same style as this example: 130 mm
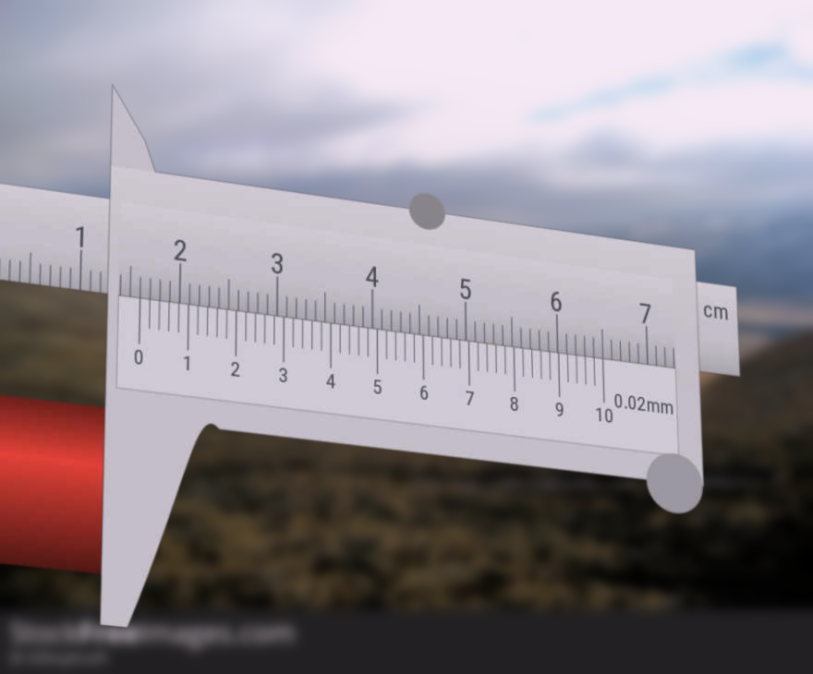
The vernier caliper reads 16.0 mm
